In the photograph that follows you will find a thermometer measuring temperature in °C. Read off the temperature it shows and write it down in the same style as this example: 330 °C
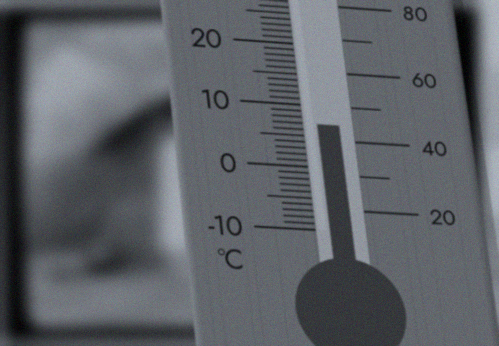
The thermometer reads 7 °C
